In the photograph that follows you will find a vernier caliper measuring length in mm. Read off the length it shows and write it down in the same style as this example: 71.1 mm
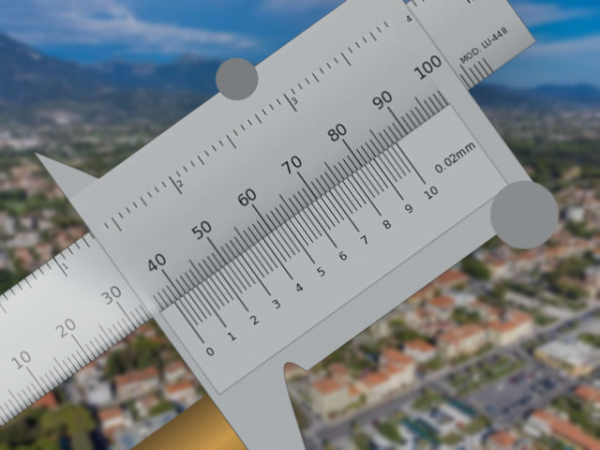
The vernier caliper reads 38.4 mm
